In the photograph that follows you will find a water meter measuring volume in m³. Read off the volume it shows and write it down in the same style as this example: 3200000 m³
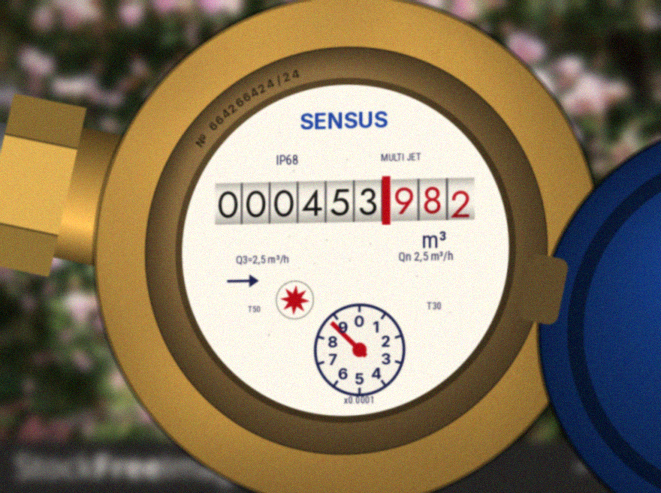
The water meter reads 453.9818 m³
